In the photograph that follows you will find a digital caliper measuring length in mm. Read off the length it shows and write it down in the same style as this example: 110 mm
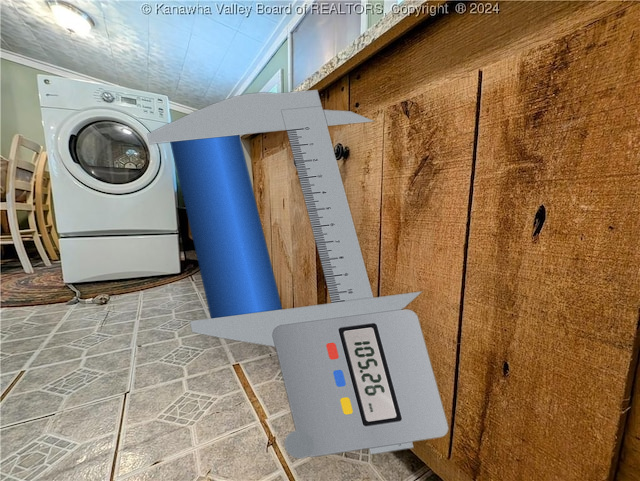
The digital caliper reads 105.26 mm
